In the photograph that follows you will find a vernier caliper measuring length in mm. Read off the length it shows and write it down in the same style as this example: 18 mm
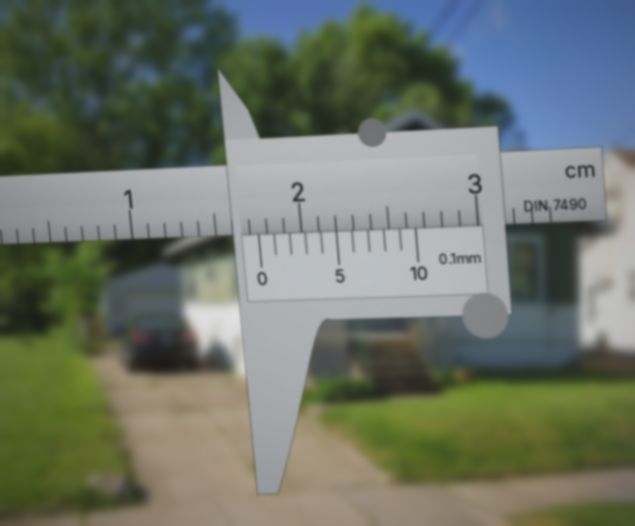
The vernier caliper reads 17.5 mm
